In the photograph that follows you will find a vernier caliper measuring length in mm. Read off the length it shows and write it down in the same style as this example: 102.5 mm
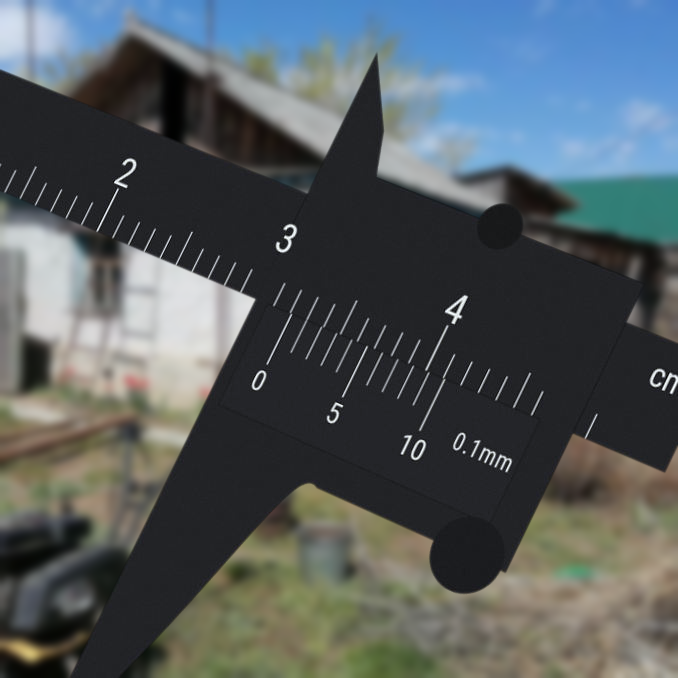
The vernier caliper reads 32.1 mm
